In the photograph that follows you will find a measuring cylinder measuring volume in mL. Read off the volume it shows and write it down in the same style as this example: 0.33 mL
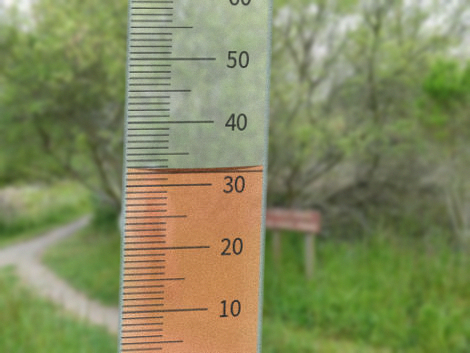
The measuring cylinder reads 32 mL
